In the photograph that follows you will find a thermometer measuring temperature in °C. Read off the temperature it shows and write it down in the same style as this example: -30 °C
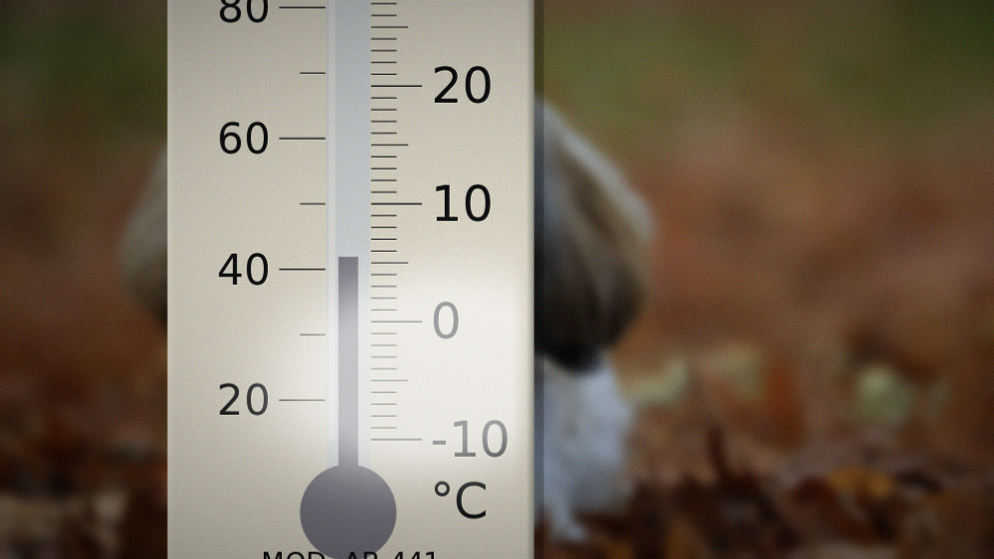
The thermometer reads 5.5 °C
